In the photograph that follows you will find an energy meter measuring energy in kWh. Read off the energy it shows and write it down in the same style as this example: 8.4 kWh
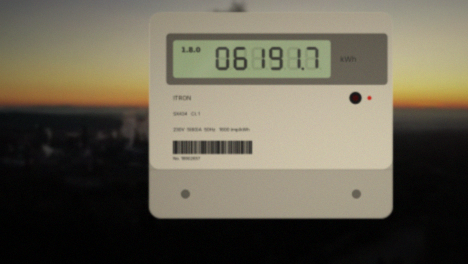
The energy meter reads 6191.7 kWh
